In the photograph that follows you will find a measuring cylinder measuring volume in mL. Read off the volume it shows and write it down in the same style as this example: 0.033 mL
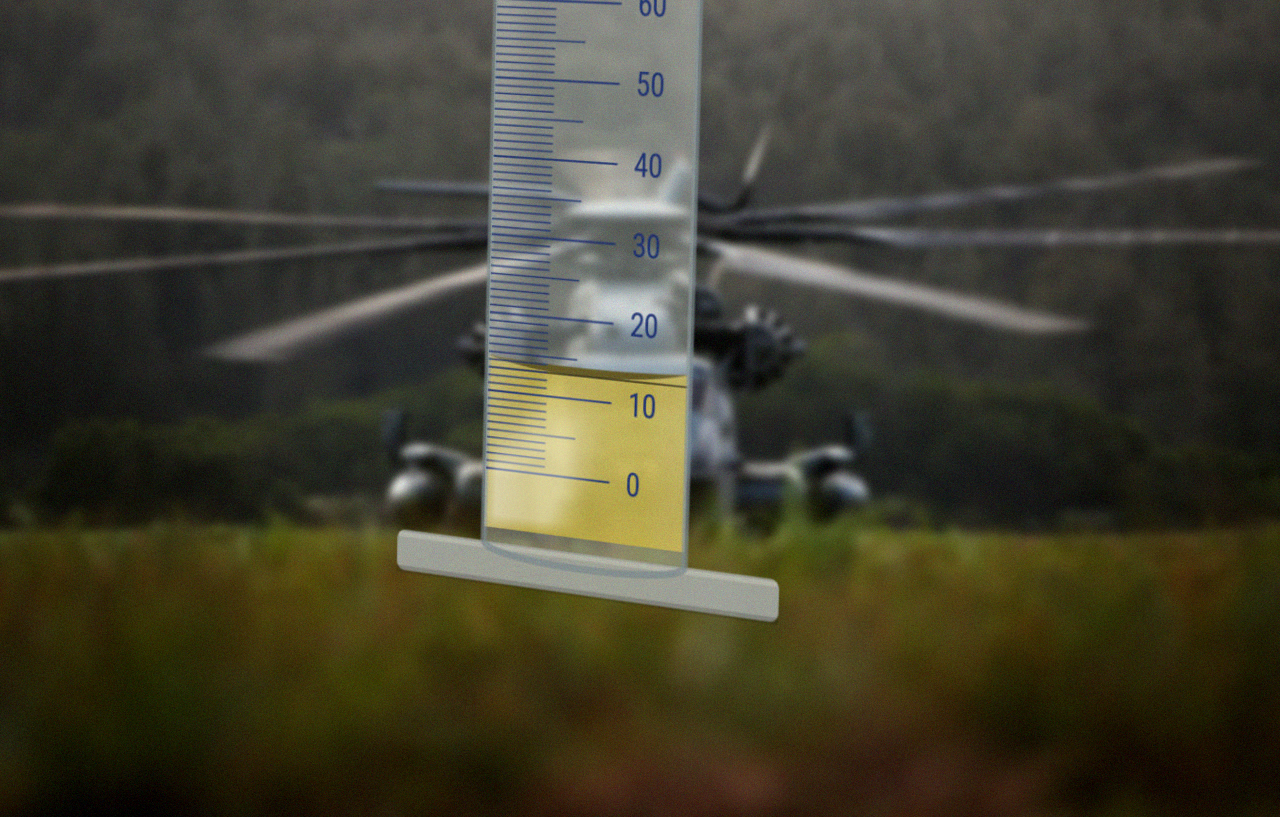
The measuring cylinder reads 13 mL
